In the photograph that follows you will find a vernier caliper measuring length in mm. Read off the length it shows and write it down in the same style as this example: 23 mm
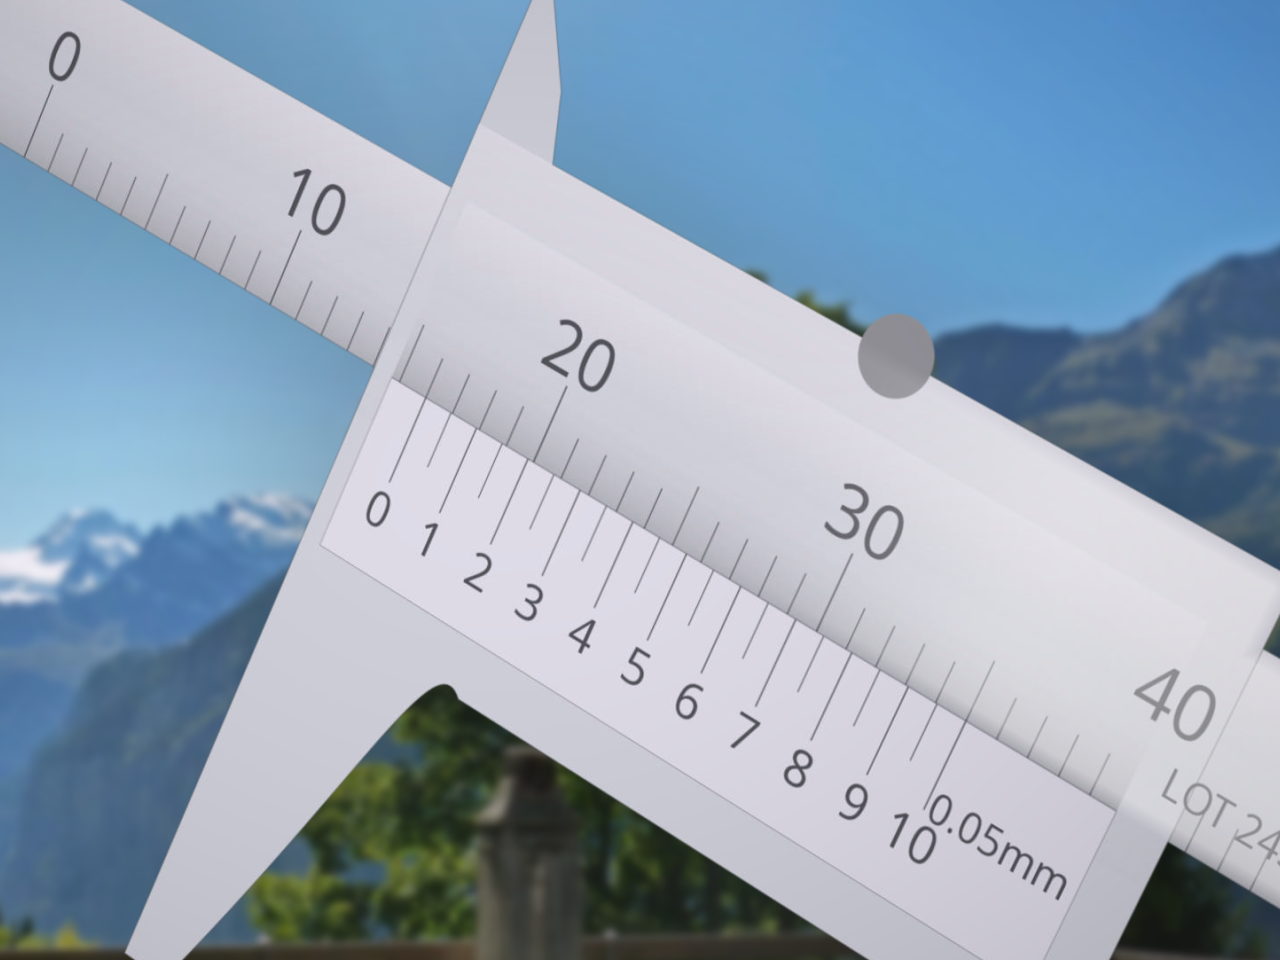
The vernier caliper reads 16.00 mm
